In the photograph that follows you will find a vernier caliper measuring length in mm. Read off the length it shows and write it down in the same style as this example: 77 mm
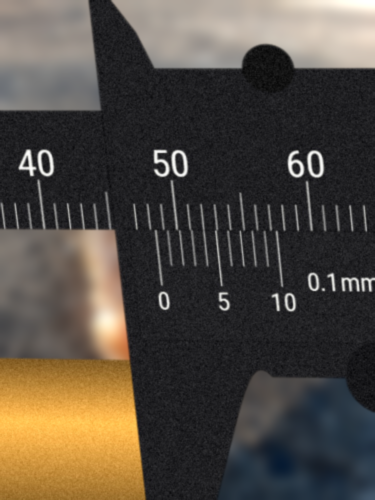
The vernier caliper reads 48.4 mm
